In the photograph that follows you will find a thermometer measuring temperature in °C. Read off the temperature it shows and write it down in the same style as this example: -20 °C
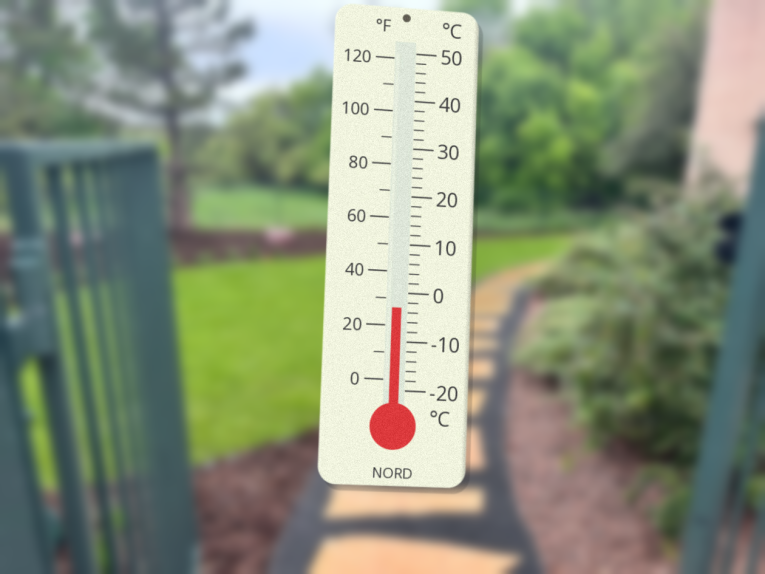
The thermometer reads -3 °C
